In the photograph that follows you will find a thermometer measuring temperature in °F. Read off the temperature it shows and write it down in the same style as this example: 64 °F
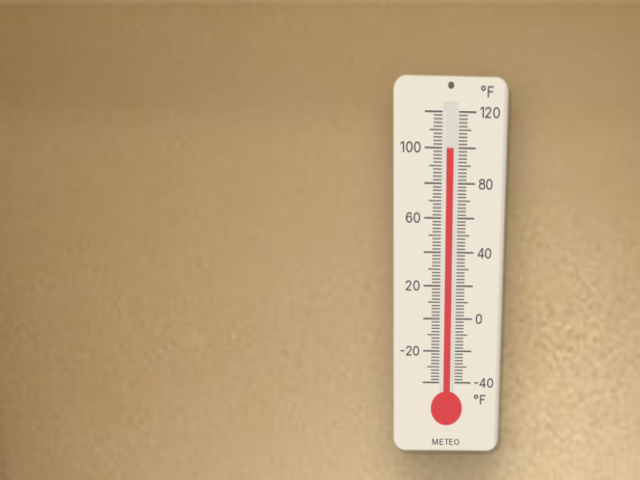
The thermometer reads 100 °F
